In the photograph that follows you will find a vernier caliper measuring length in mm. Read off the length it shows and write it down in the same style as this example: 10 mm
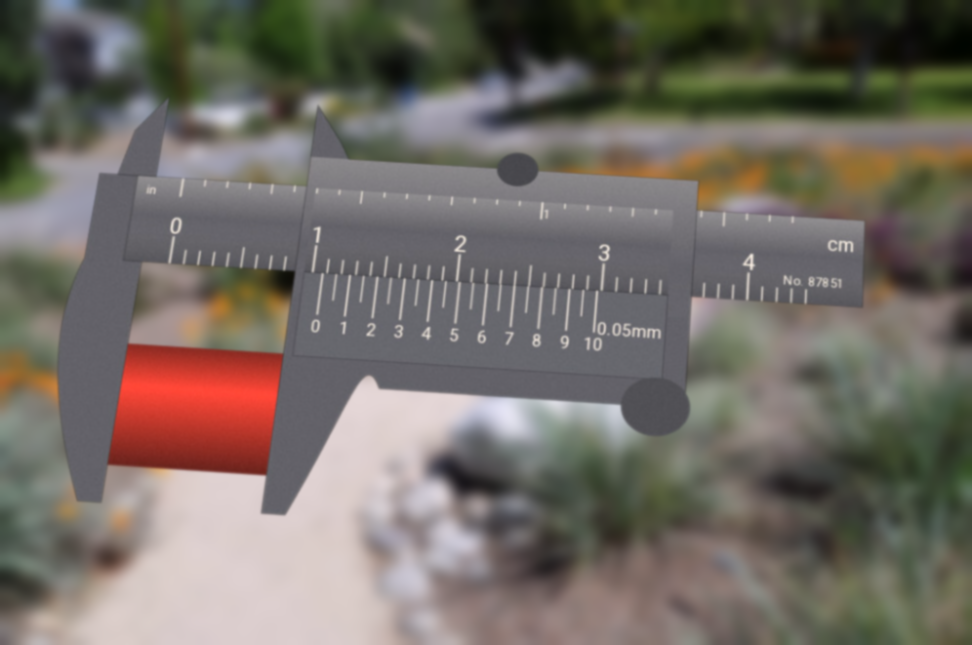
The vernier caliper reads 10.7 mm
